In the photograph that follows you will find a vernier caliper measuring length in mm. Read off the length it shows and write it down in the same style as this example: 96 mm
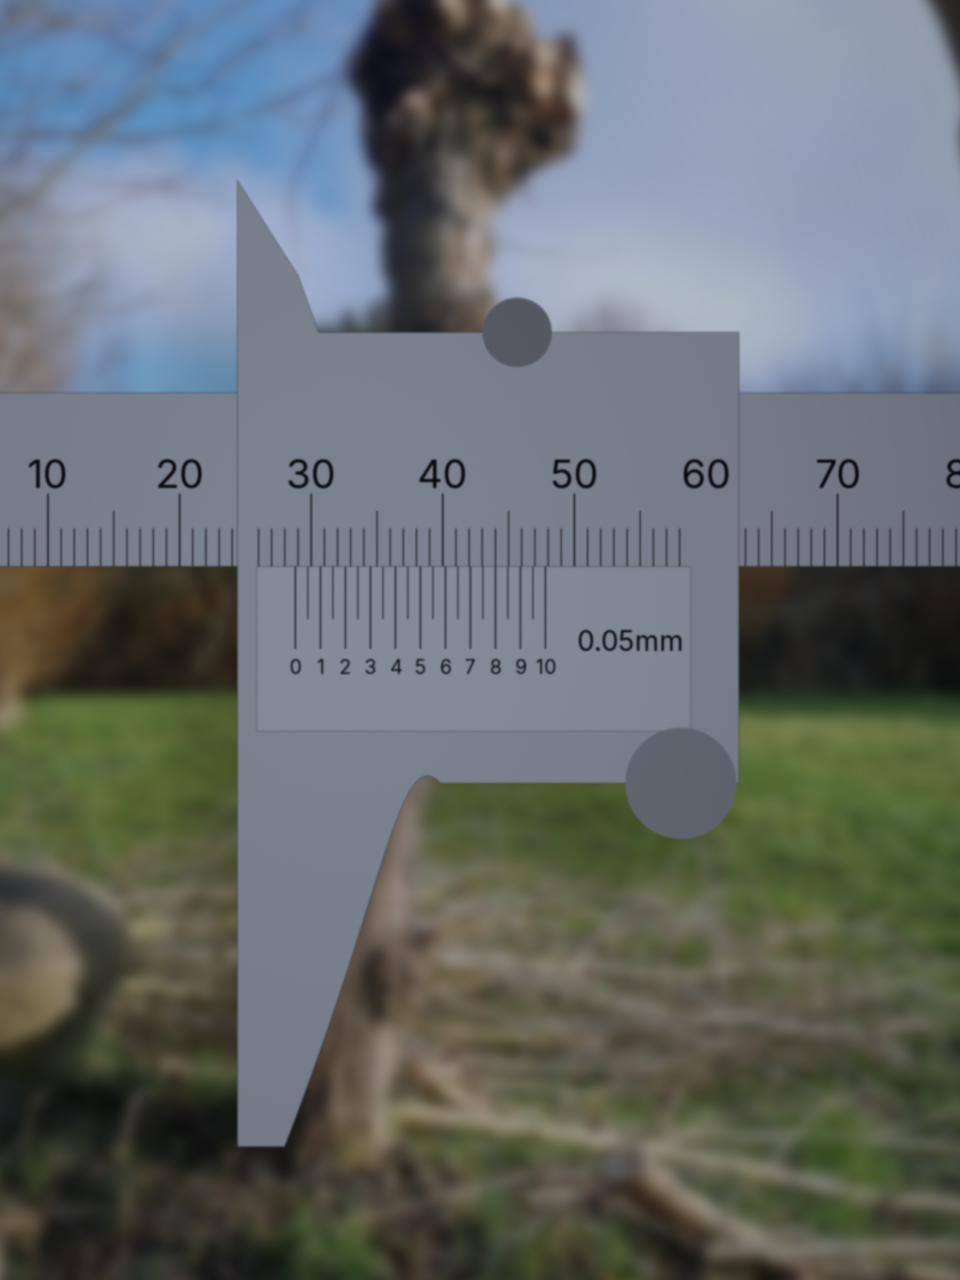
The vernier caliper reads 28.8 mm
